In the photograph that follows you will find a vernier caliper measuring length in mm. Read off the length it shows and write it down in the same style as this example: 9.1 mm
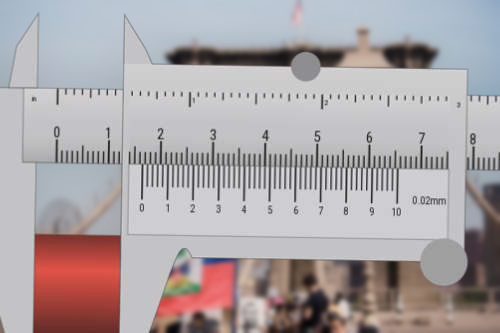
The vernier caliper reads 16.5 mm
